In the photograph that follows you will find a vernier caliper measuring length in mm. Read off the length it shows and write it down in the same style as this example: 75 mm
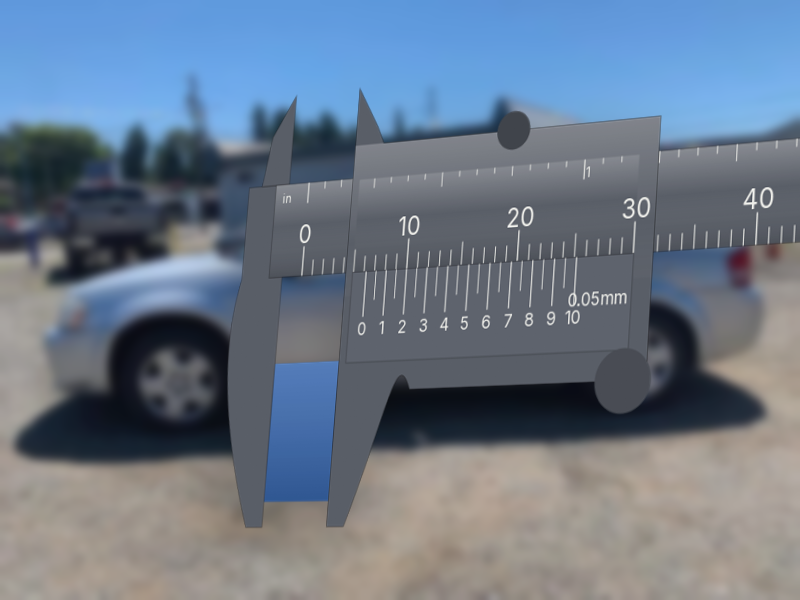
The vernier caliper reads 6.2 mm
